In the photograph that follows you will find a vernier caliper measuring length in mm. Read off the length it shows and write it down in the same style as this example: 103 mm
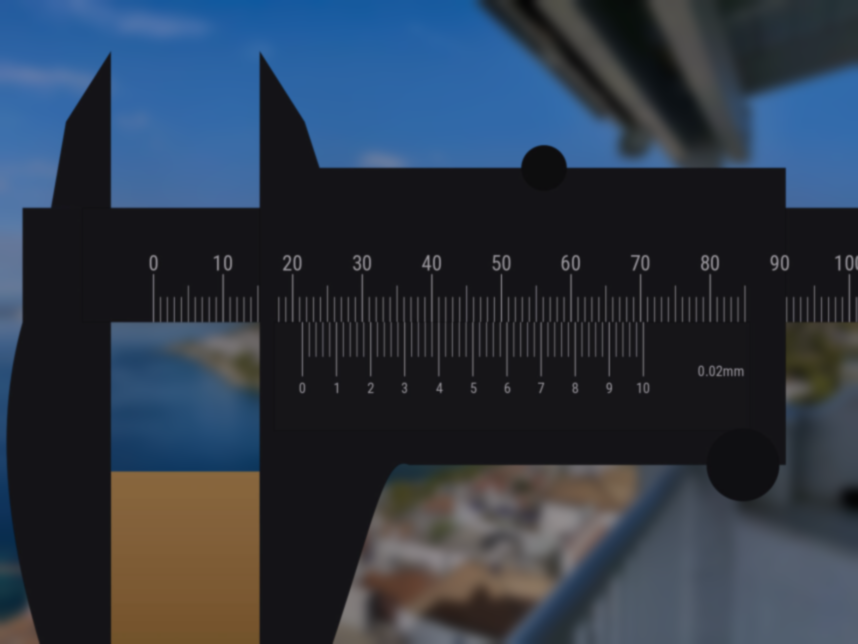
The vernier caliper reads 21.4 mm
